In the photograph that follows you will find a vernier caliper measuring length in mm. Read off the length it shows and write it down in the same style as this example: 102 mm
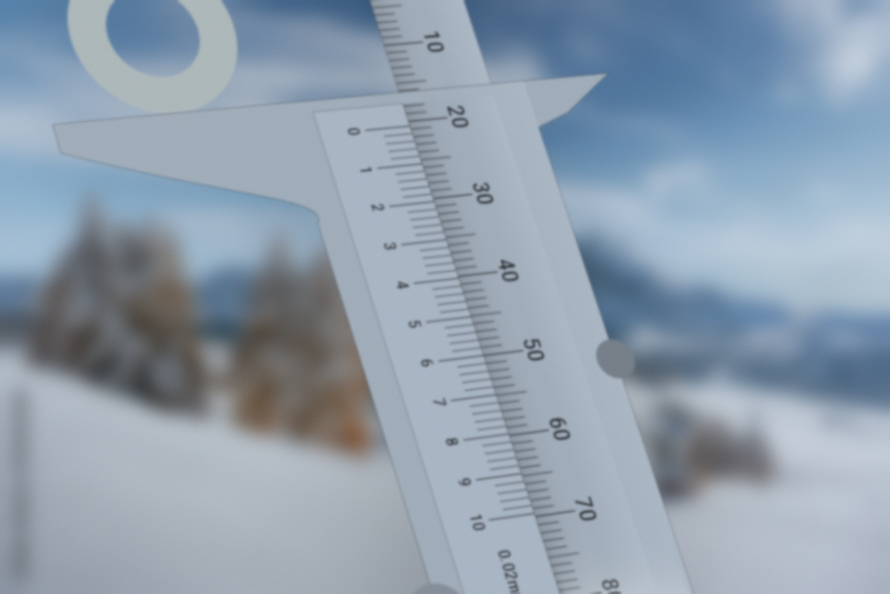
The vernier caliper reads 20.6 mm
